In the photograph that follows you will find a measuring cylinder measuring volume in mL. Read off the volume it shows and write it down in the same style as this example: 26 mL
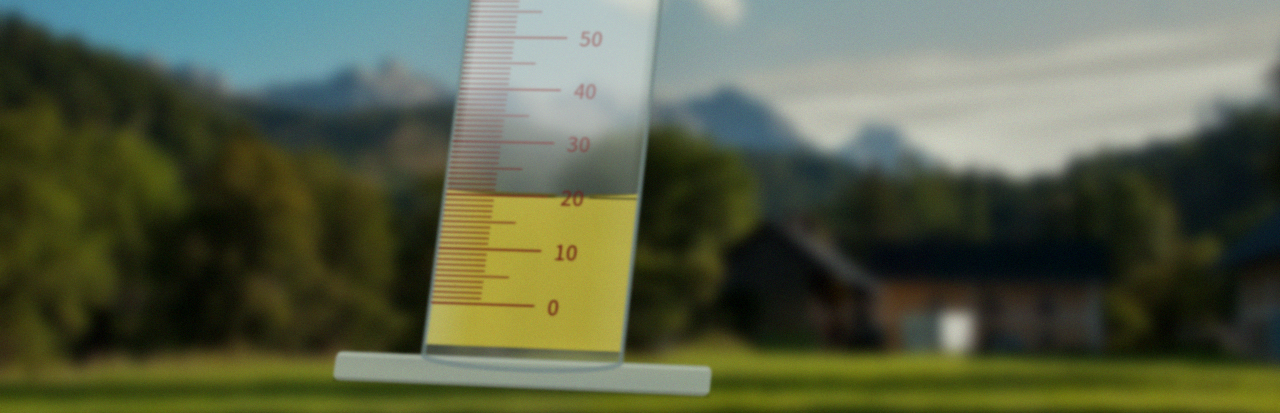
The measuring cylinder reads 20 mL
